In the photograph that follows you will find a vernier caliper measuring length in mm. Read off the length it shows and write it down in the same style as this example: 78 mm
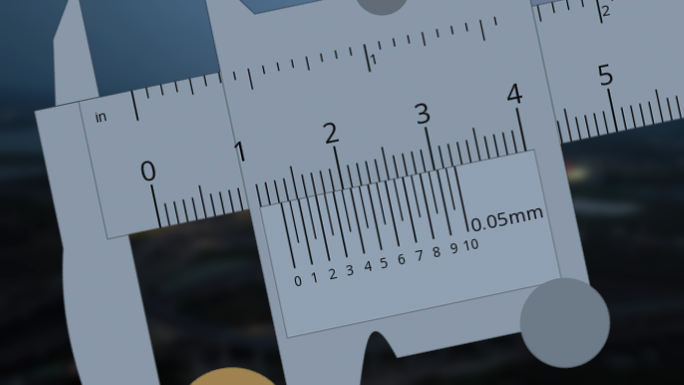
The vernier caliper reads 13.2 mm
